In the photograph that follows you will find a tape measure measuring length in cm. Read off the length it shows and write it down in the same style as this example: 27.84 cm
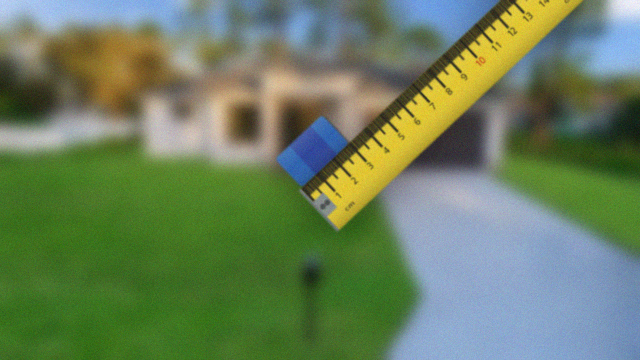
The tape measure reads 3 cm
